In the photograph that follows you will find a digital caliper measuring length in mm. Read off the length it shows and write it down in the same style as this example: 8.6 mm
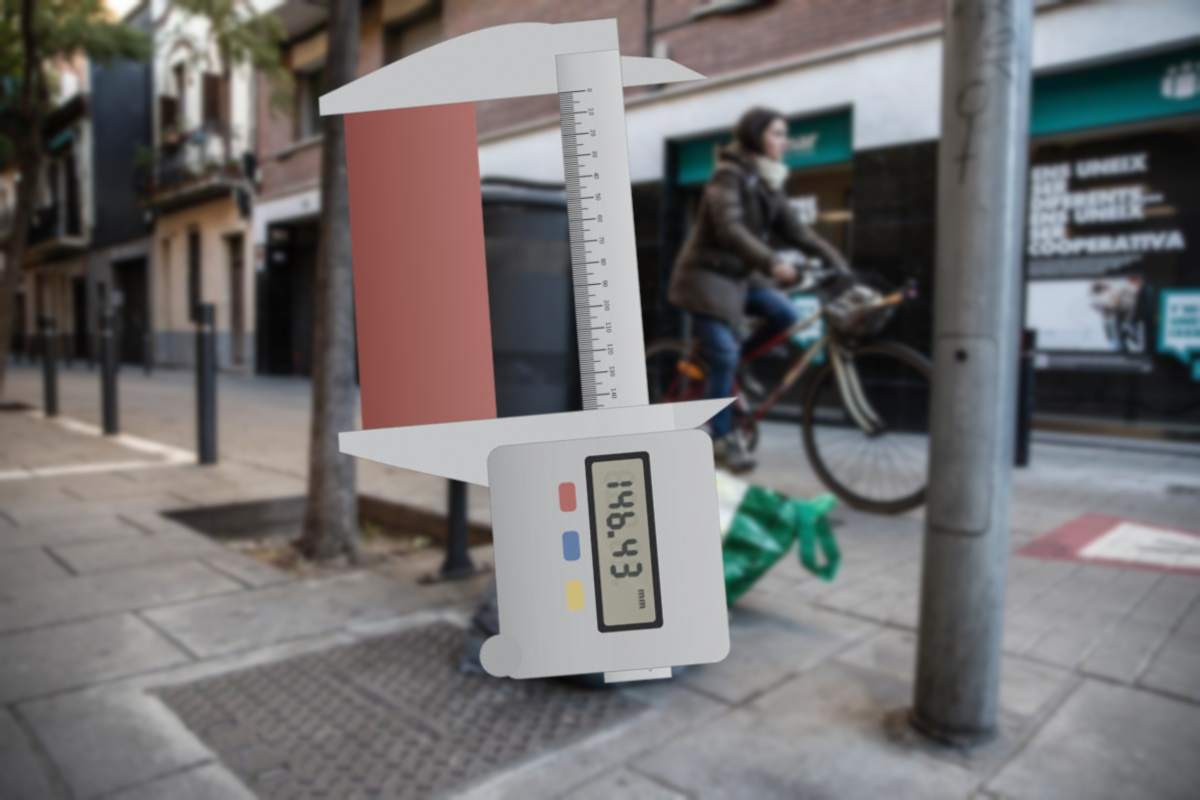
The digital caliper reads 146.43 mm
